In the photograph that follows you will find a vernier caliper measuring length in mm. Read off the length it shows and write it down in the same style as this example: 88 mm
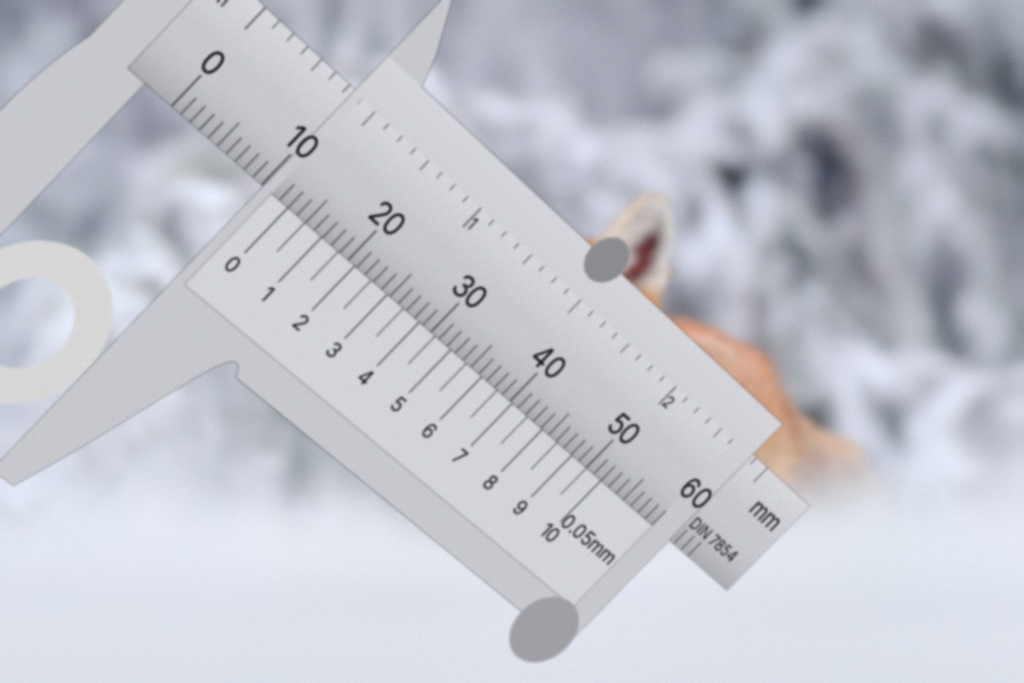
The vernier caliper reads 13.0 mm
